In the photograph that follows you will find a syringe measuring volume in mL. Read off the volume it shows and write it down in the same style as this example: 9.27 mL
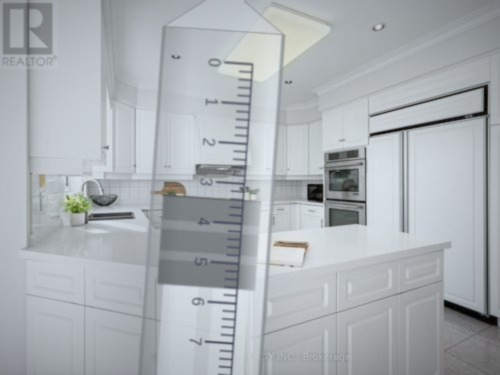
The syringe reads 3.4 mL
